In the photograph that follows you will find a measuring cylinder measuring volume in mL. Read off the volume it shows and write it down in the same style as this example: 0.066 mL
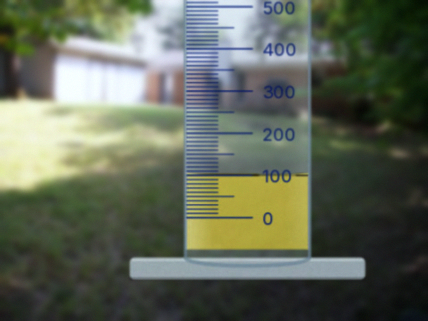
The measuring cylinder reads 100 mL
